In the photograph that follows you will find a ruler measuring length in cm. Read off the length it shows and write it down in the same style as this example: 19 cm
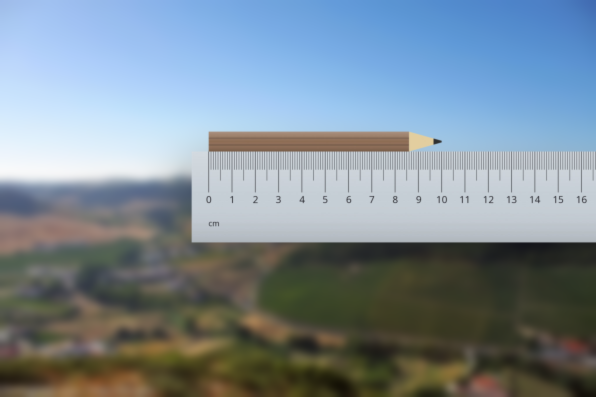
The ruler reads 10 cm
